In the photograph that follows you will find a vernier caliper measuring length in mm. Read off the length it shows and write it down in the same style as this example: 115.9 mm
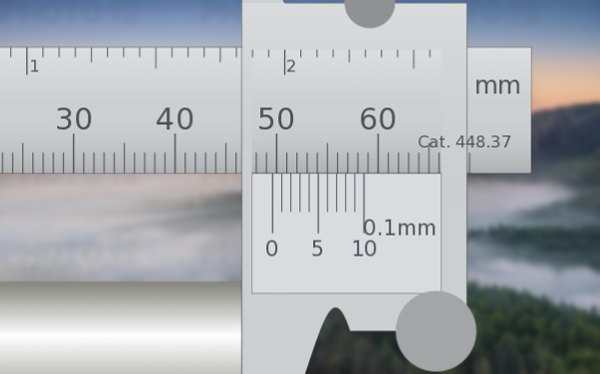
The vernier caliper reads 49.6 mm
